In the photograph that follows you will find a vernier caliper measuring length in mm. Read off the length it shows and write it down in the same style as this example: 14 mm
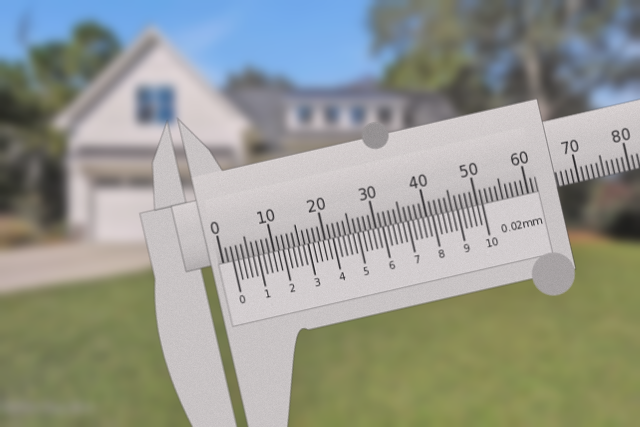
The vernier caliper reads 2.0 mm
